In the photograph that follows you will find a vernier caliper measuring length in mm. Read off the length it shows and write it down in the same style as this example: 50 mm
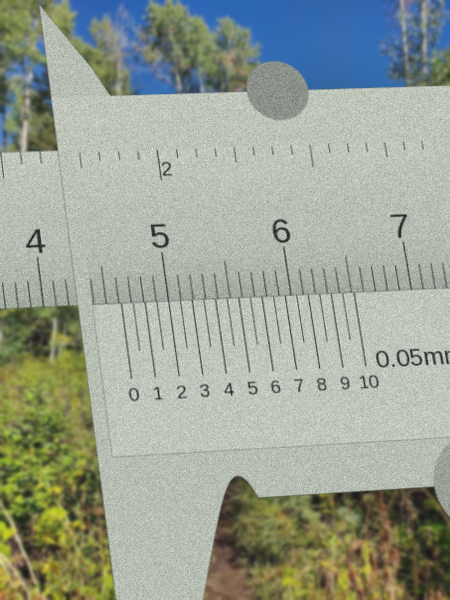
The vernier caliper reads 46.2 mm
